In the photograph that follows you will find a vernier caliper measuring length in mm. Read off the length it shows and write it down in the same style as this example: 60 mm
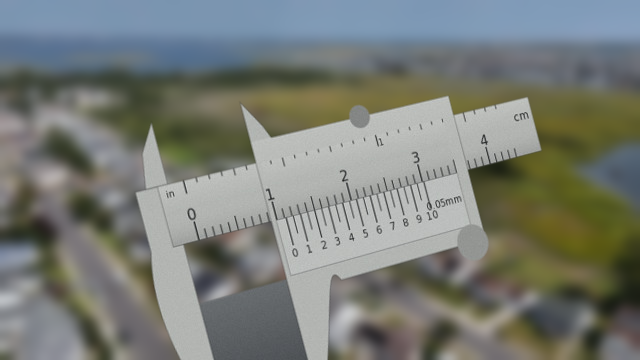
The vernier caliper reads 11.2 mm
